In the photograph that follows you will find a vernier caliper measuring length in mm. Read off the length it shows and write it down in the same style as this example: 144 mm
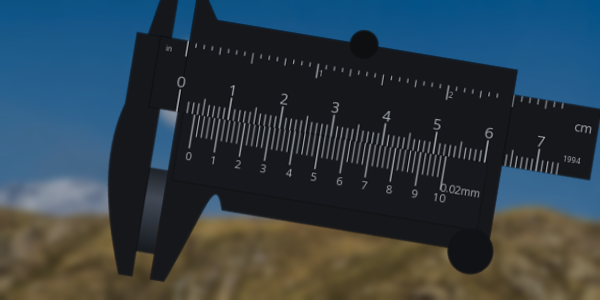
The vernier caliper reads 3.5 mm
